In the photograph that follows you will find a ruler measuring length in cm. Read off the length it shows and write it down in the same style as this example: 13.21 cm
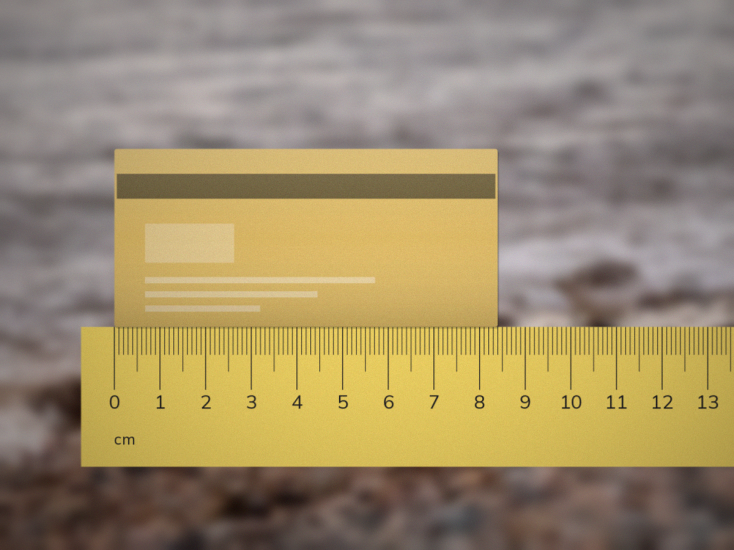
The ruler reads 8.4 cm
